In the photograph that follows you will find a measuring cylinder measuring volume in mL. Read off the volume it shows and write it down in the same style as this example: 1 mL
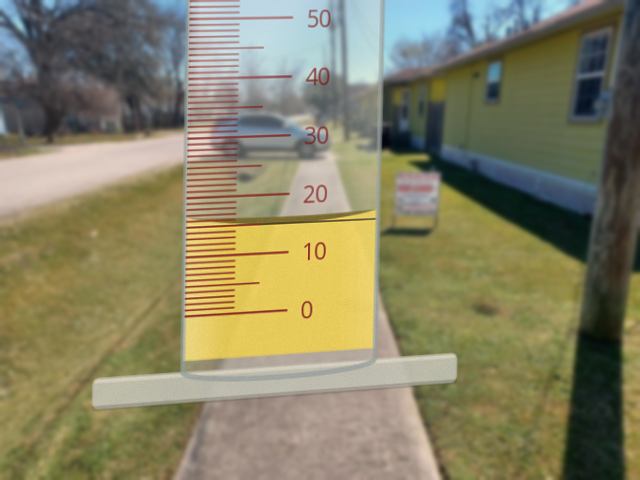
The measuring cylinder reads 15 mL
